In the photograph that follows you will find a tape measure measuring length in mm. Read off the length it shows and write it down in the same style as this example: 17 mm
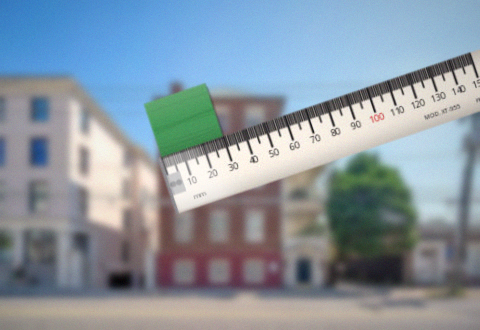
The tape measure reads 30 mm
